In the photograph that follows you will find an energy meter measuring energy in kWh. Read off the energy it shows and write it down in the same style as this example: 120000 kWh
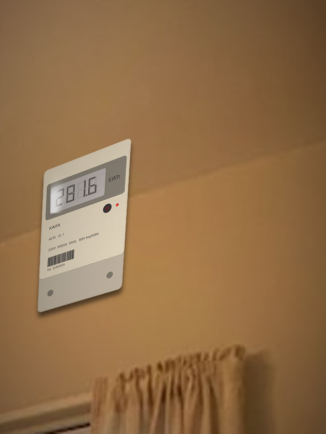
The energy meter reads 281.6 kWh
